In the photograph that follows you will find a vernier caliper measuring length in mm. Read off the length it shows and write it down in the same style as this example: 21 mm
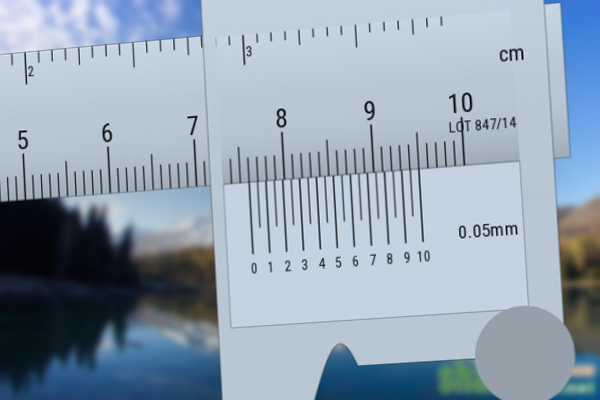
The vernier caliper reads 76.0 mm
